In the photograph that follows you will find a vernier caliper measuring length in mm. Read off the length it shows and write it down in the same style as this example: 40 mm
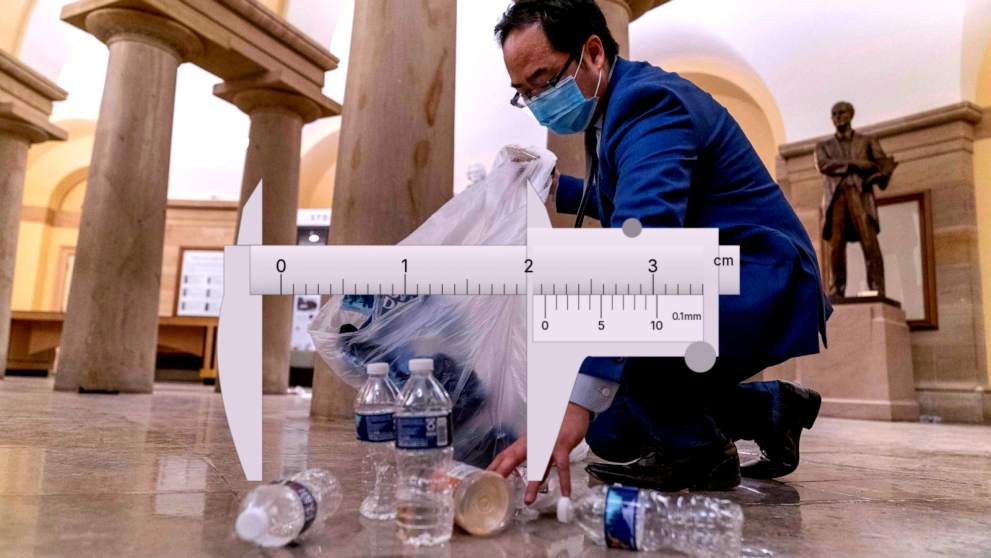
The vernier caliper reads 21.3 mm
